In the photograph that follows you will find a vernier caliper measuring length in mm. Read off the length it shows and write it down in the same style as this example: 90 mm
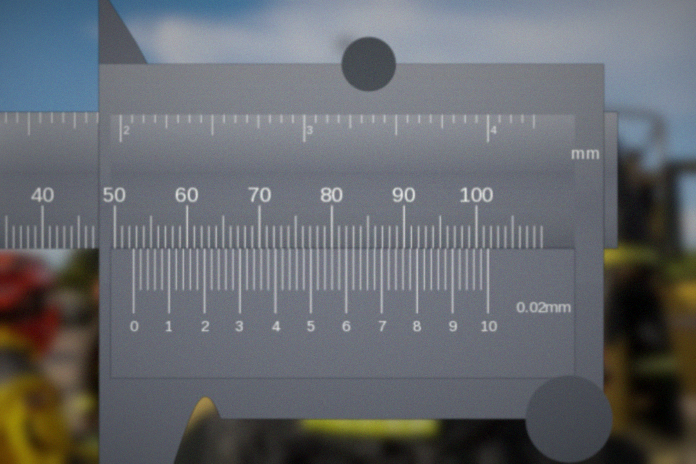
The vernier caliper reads 52.6 mm
